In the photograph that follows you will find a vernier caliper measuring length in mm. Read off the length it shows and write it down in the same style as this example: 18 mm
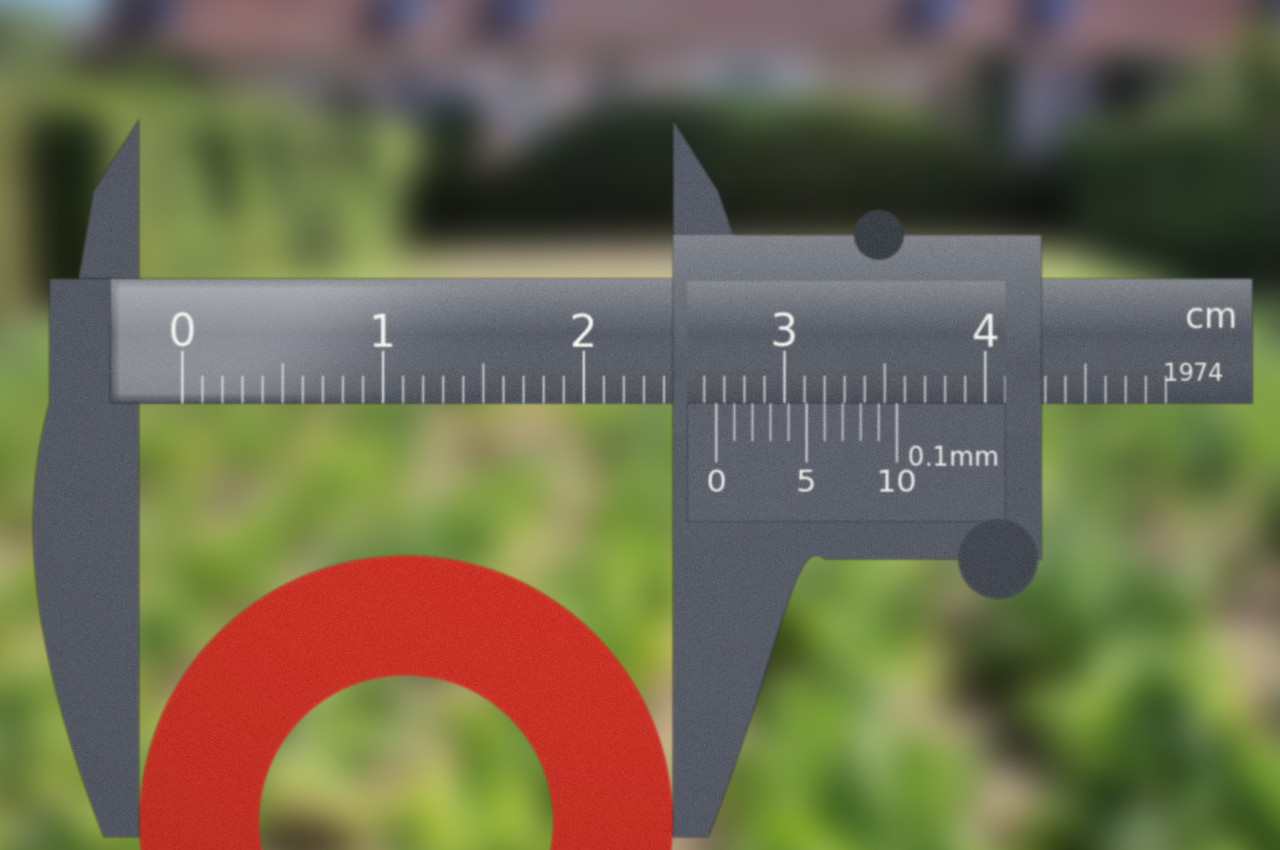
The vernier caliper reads 26.6 mm
